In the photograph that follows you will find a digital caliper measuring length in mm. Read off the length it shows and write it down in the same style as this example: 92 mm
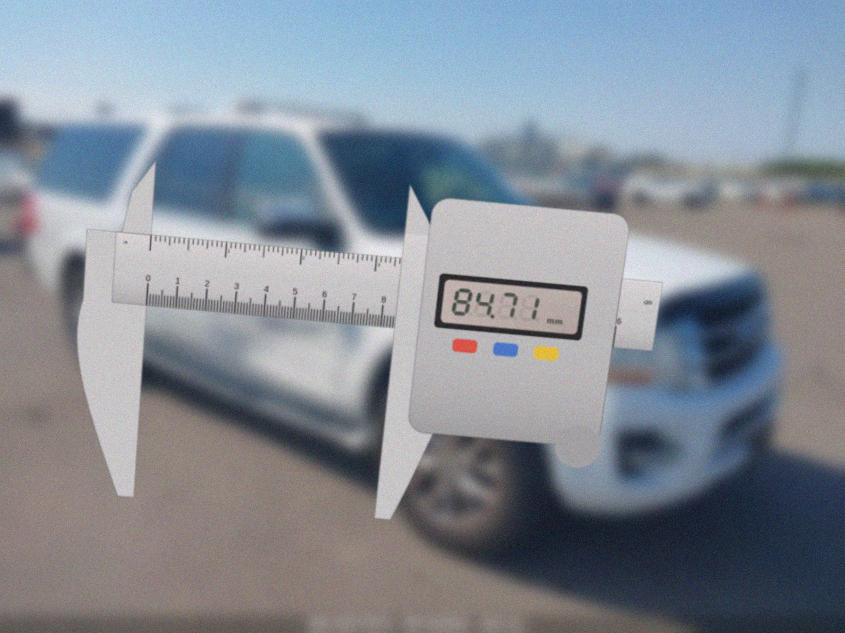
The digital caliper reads 84.71 mm
